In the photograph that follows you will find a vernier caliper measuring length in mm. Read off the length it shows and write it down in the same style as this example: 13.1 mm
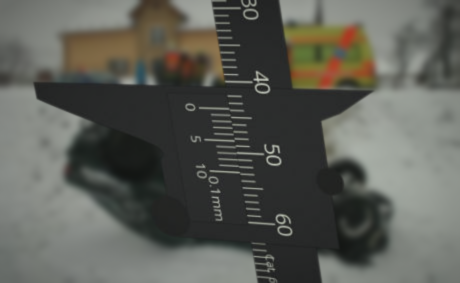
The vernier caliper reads 43.8 mm
